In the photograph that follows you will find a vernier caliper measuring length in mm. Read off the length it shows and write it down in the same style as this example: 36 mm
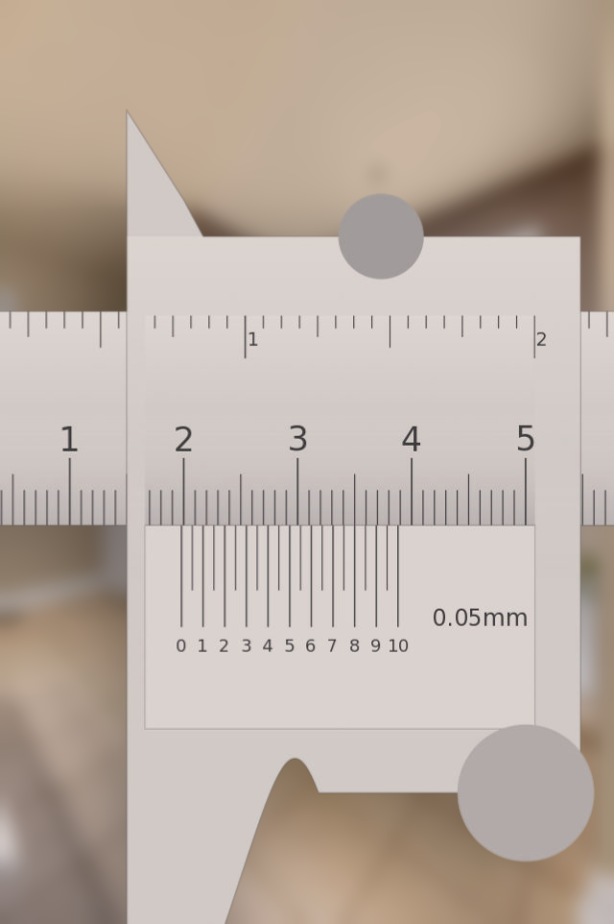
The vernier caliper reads 19.8 mm
